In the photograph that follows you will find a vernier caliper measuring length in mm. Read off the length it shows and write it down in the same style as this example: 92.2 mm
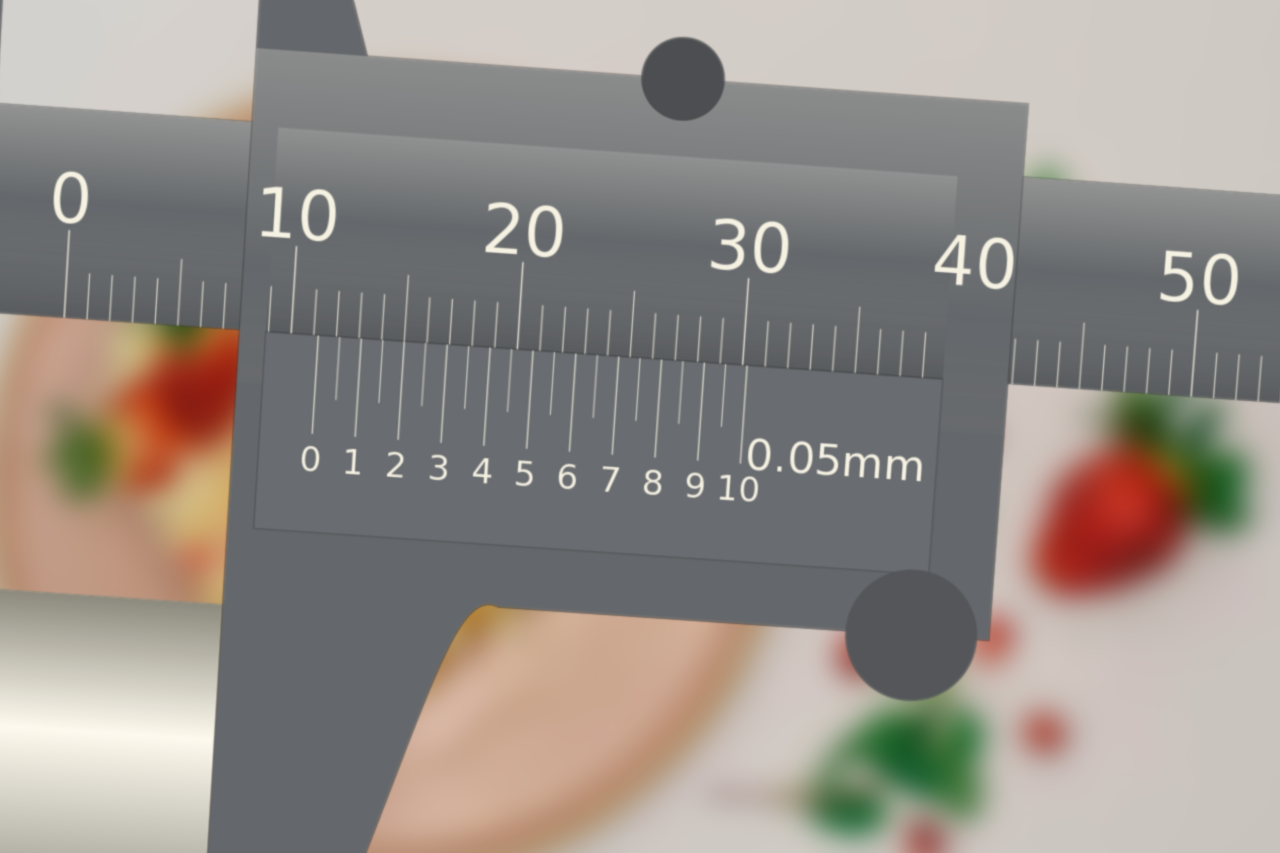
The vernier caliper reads 11.2 mm
